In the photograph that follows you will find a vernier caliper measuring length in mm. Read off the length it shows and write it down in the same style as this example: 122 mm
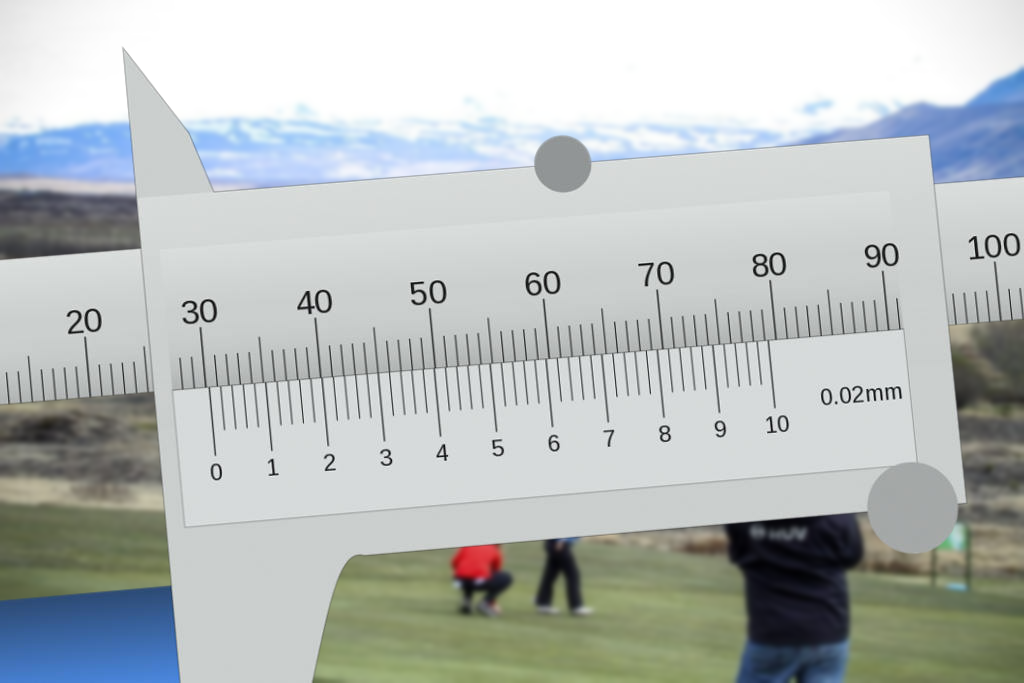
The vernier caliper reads 30.3 mm
